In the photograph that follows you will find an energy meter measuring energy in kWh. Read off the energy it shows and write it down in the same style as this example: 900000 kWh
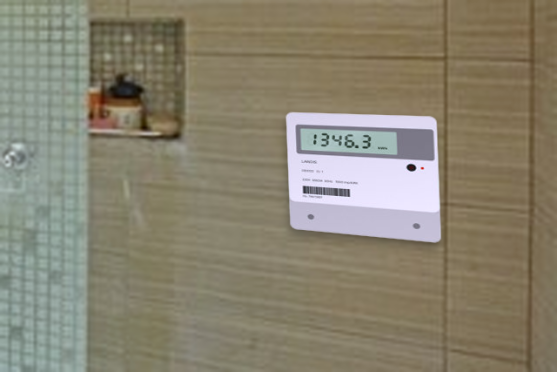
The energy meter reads 1346.3 kWh
